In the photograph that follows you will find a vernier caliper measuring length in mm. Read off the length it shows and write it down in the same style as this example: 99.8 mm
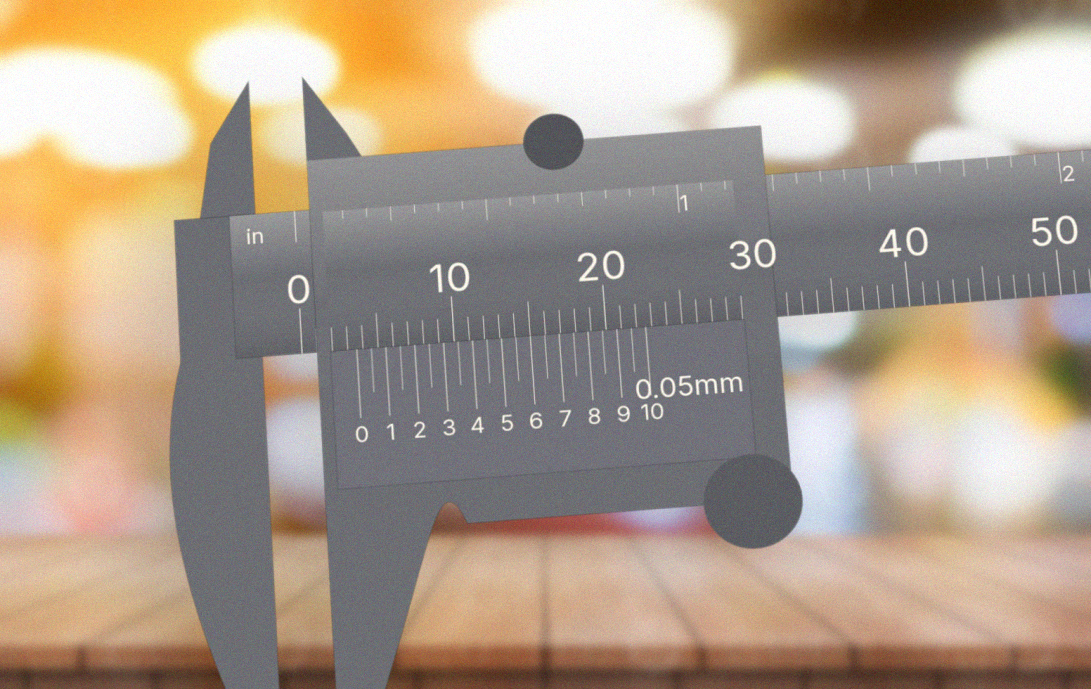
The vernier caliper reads 3.6 mm
